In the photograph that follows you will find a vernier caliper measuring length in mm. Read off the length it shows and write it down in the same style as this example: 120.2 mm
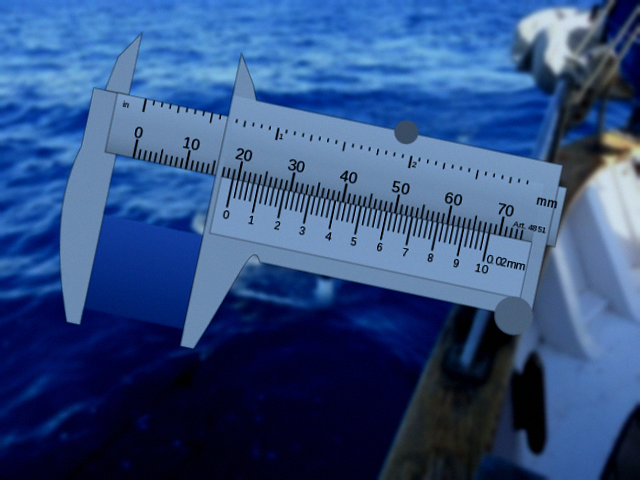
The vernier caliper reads 19.0 mm
